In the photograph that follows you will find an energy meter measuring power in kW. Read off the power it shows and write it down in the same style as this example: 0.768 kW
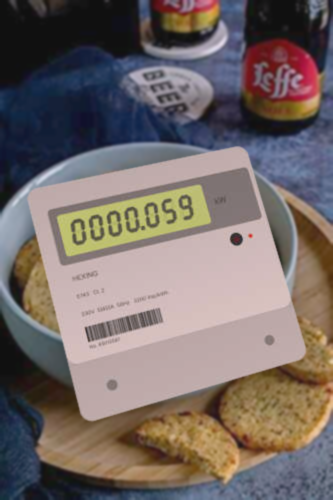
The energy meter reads 0.059 kW
